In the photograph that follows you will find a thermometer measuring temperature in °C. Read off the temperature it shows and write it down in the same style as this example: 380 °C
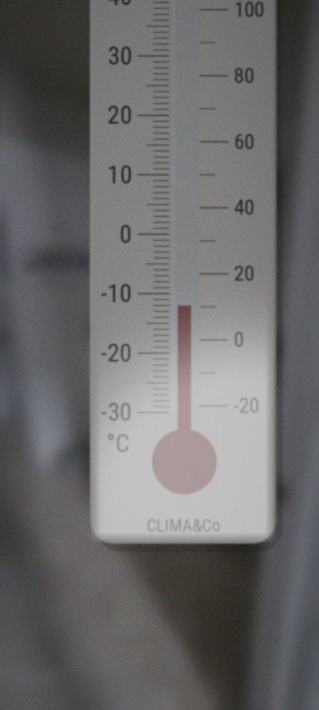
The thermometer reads -12 °C
